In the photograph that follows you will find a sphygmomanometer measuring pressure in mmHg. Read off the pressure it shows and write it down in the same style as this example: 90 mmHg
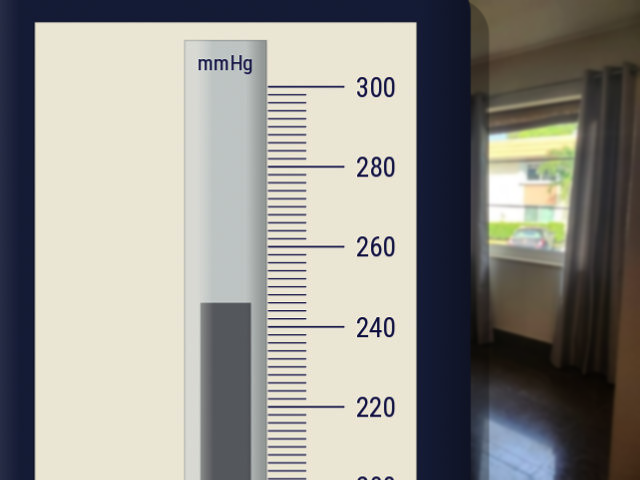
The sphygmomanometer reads 246 mmHg
